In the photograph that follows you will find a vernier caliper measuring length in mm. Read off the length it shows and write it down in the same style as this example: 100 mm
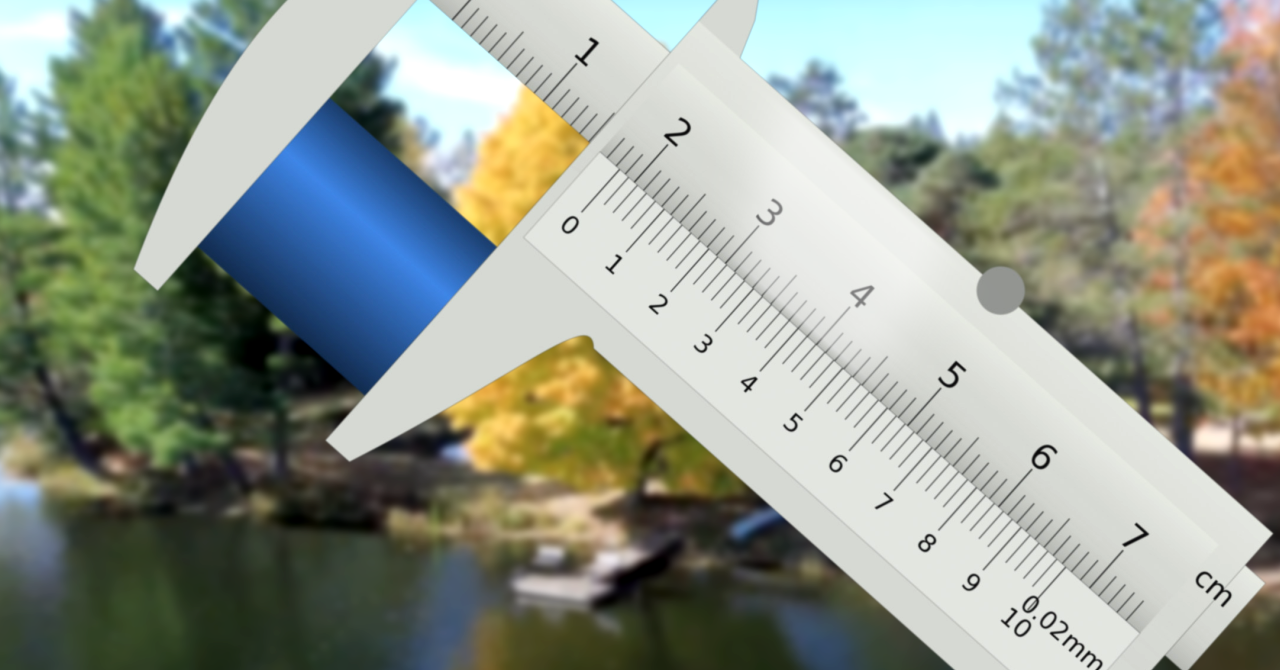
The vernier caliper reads 18.4 mm
